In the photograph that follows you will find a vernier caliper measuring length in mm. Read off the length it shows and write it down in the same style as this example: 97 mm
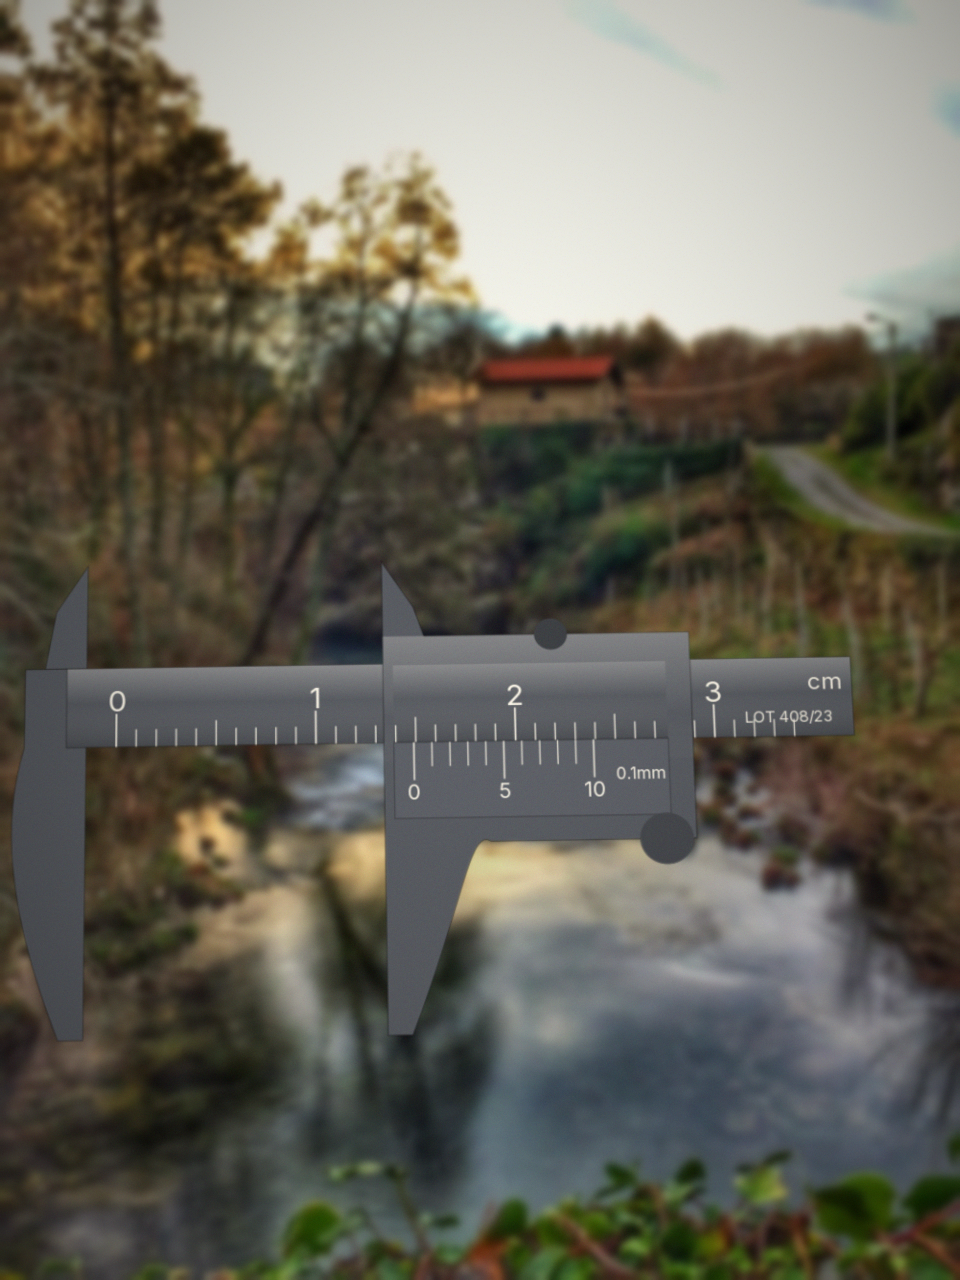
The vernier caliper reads 14.9 mm
